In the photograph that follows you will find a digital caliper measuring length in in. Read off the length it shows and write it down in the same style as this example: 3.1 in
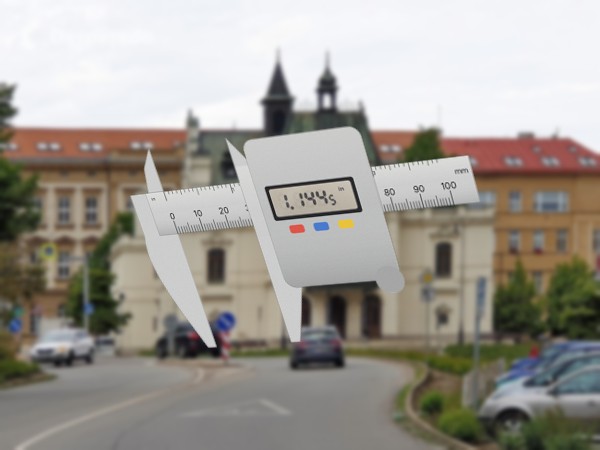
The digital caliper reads 1.1445 in
